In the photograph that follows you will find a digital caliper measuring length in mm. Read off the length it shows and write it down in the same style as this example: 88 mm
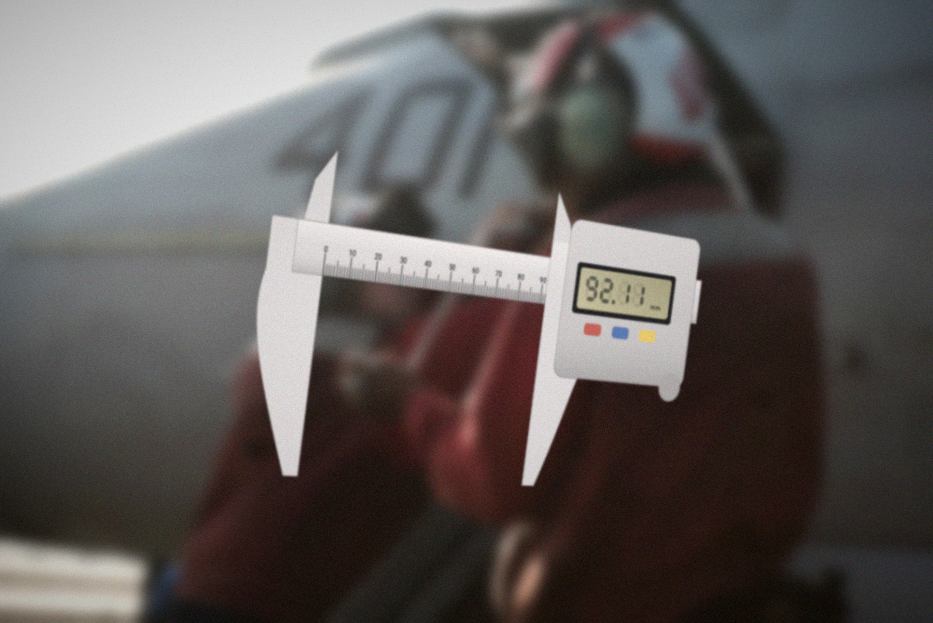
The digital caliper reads 92.11 mm
